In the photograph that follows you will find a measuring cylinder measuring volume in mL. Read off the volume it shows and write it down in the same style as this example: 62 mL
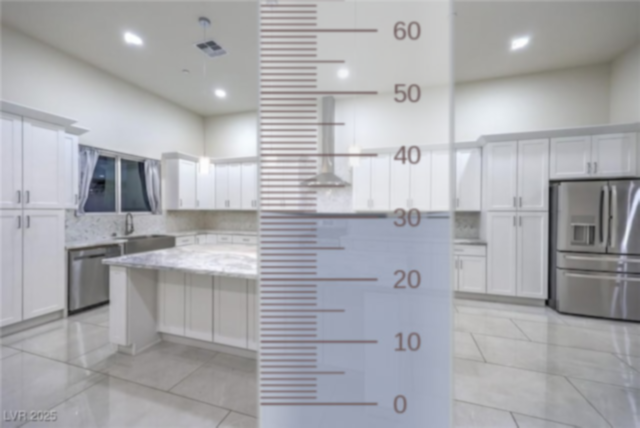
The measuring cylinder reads 30 mL
